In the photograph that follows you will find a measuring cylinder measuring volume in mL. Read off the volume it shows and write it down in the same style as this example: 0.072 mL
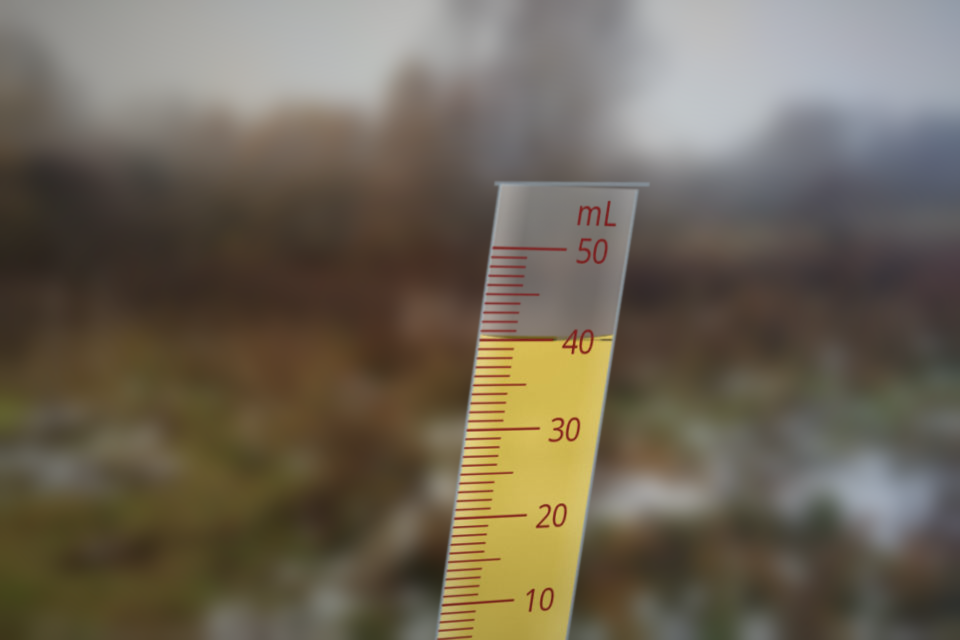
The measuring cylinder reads 40 mL
